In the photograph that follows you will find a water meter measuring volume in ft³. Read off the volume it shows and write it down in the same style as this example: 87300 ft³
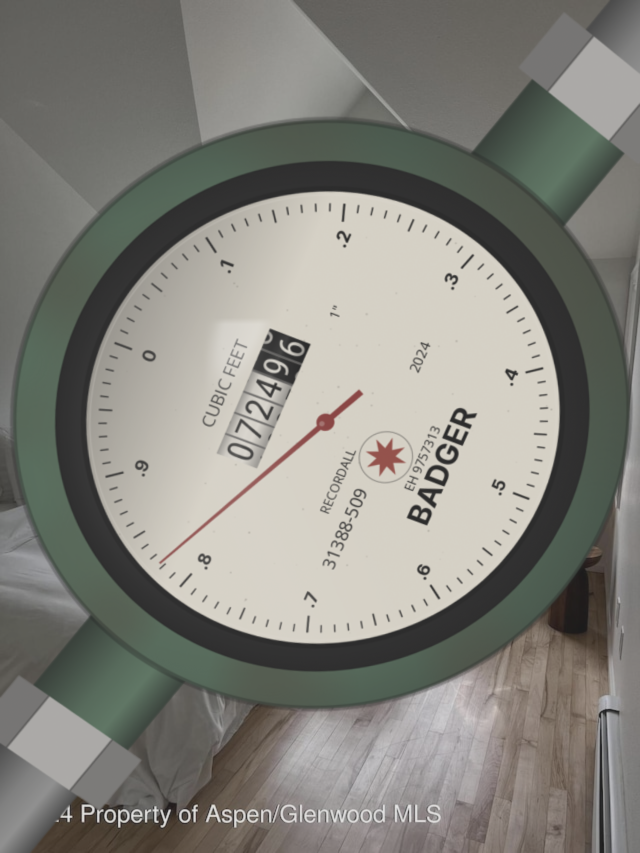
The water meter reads 72495.82 ft³
